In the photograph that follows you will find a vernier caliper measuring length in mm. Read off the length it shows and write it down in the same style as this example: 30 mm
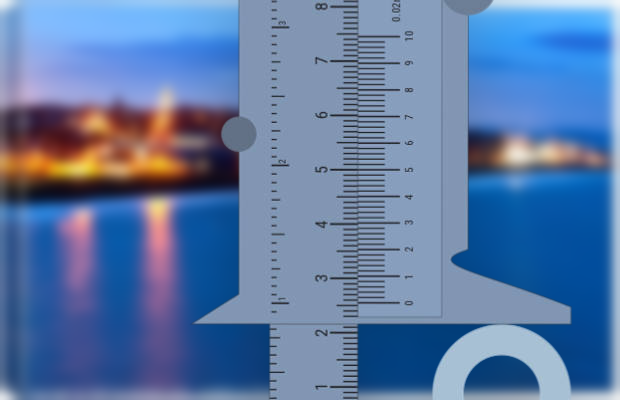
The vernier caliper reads 25.5 mm
